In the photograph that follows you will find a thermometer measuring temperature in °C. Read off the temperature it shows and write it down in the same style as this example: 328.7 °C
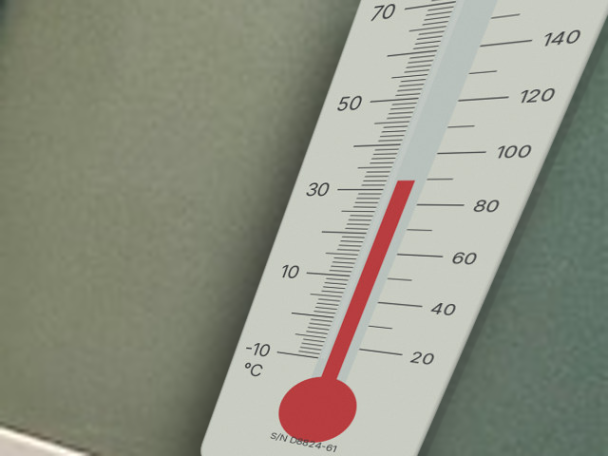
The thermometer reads 32 °C
